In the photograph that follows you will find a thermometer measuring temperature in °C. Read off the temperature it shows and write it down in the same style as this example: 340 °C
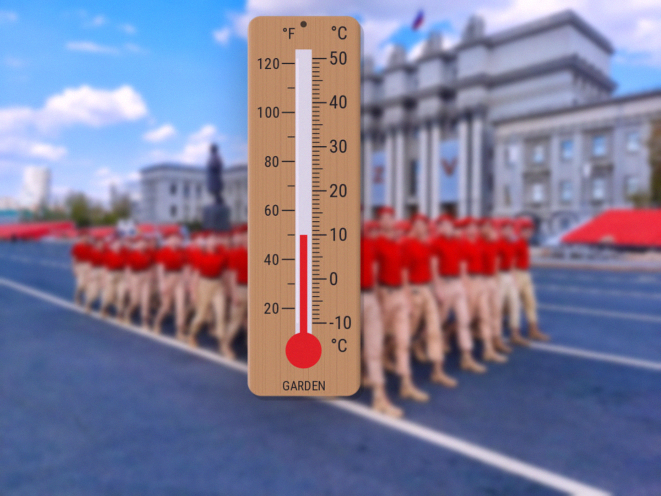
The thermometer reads 10 °C
